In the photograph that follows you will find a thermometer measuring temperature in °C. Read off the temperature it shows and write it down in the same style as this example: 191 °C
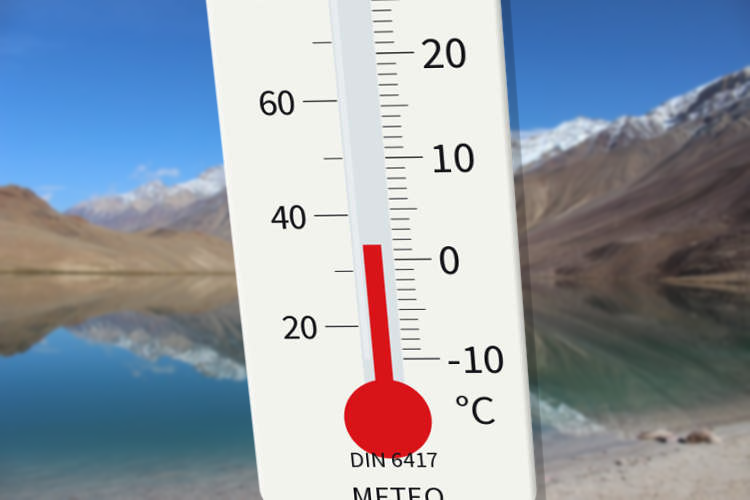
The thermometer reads 1.5 °C
